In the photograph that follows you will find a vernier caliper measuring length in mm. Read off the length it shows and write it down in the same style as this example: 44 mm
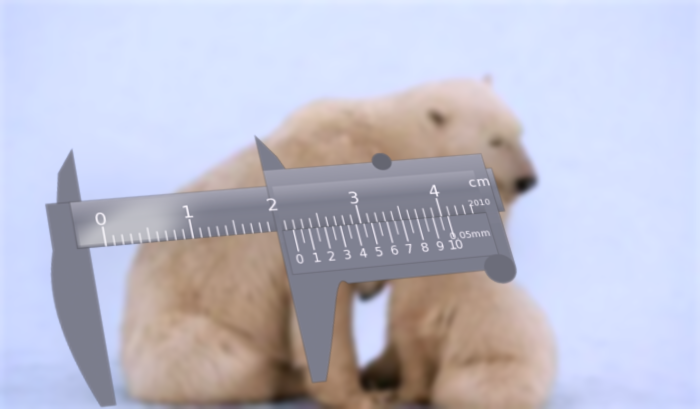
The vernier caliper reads 21.8 mm
